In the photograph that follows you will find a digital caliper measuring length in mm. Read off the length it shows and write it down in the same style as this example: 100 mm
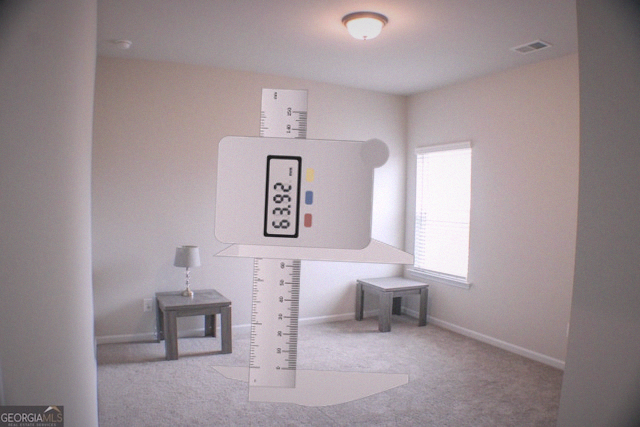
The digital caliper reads 63.92 mm
